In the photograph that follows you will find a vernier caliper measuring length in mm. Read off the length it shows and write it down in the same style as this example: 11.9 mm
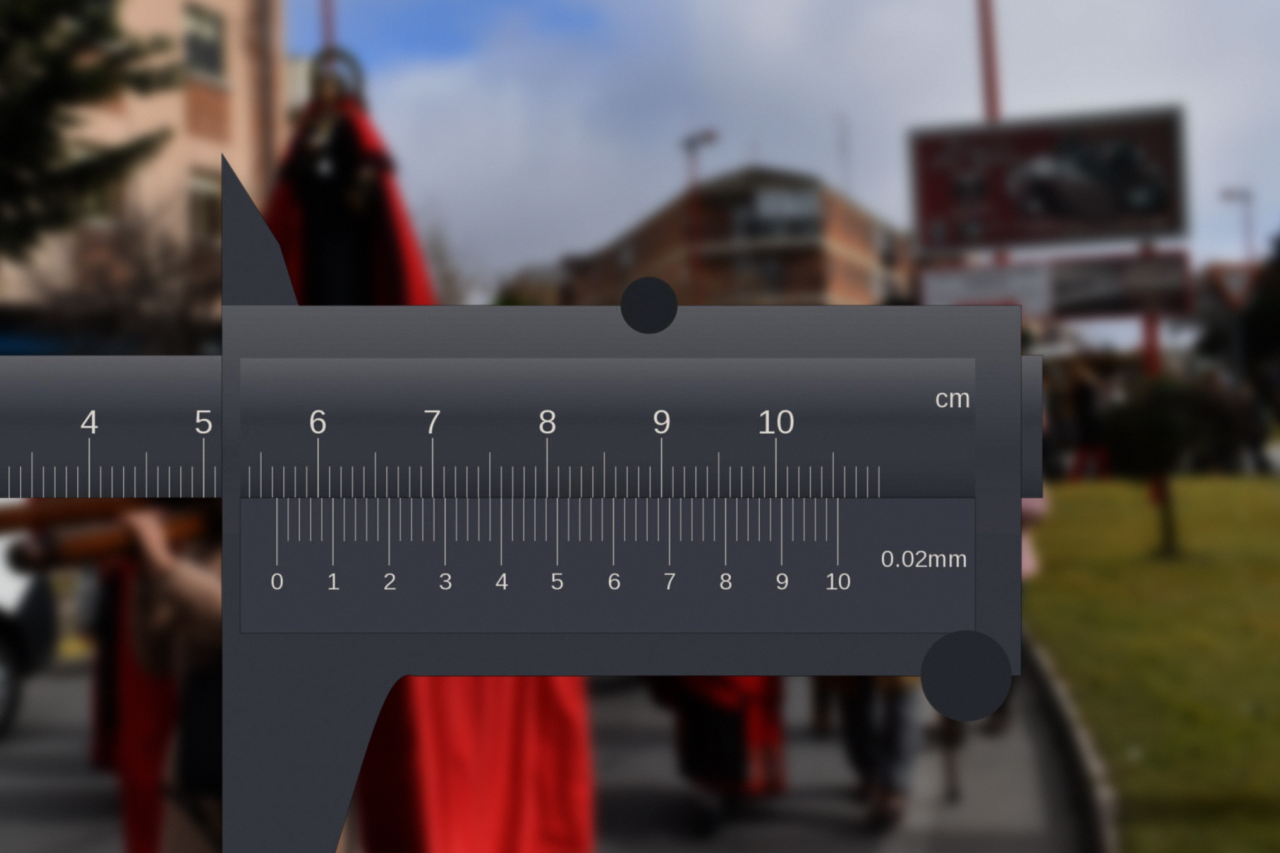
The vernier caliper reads 56.4 mm
